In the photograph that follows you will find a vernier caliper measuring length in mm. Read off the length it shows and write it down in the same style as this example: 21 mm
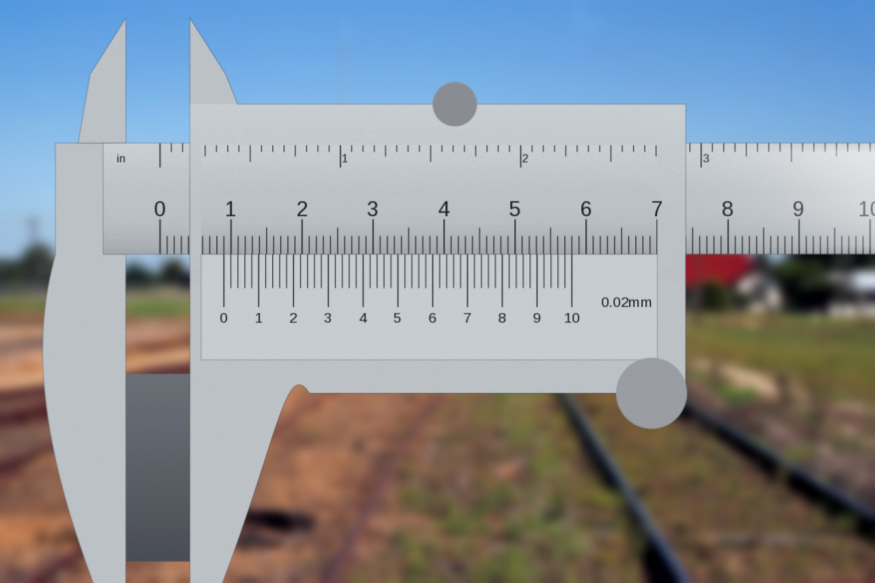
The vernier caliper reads 9.0 mm
